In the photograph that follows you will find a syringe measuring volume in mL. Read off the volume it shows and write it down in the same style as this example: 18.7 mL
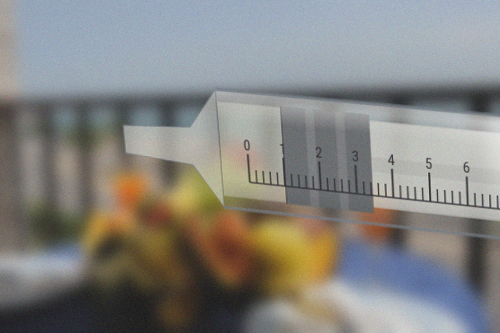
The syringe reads 1 mL
